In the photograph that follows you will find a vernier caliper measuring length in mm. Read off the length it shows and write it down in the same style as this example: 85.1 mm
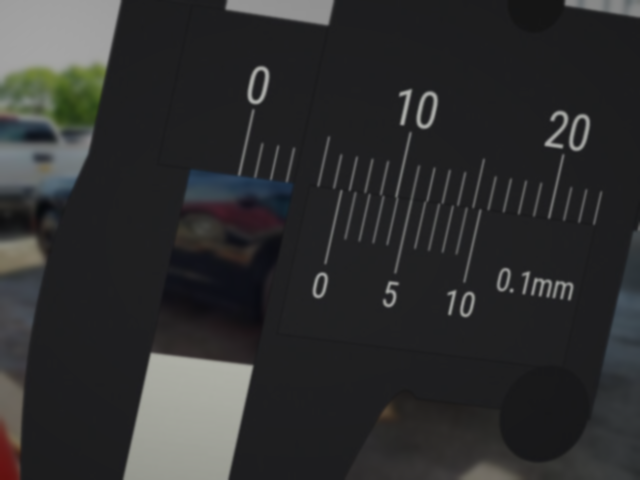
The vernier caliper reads 6.5 mm
